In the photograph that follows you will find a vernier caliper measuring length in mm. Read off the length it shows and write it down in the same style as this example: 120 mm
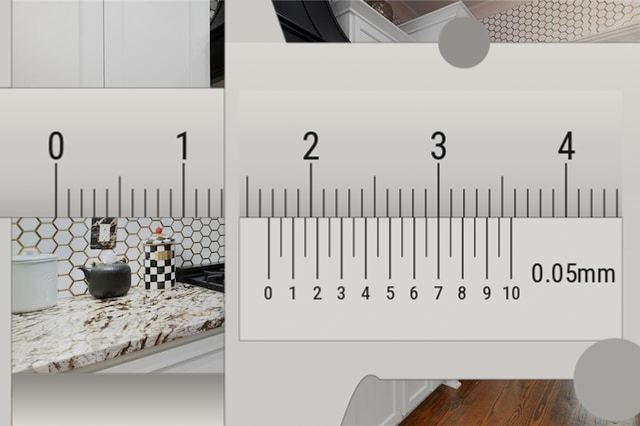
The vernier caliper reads 16.7 mm
